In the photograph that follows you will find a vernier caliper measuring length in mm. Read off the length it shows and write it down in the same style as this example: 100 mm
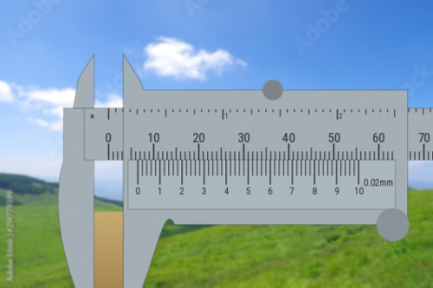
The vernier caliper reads 6.5 mm
